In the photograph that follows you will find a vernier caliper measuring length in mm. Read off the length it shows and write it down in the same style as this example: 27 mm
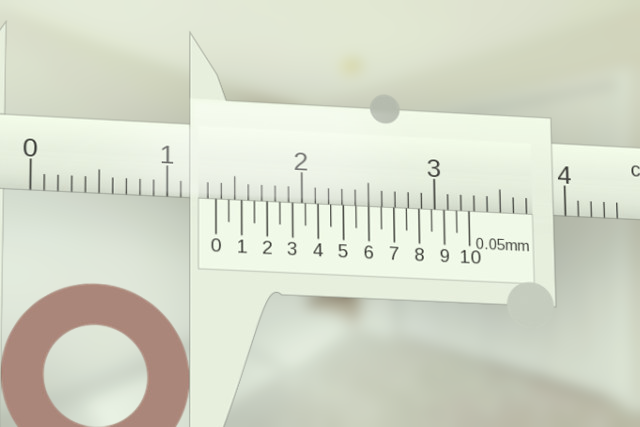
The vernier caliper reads 13.6 mm
